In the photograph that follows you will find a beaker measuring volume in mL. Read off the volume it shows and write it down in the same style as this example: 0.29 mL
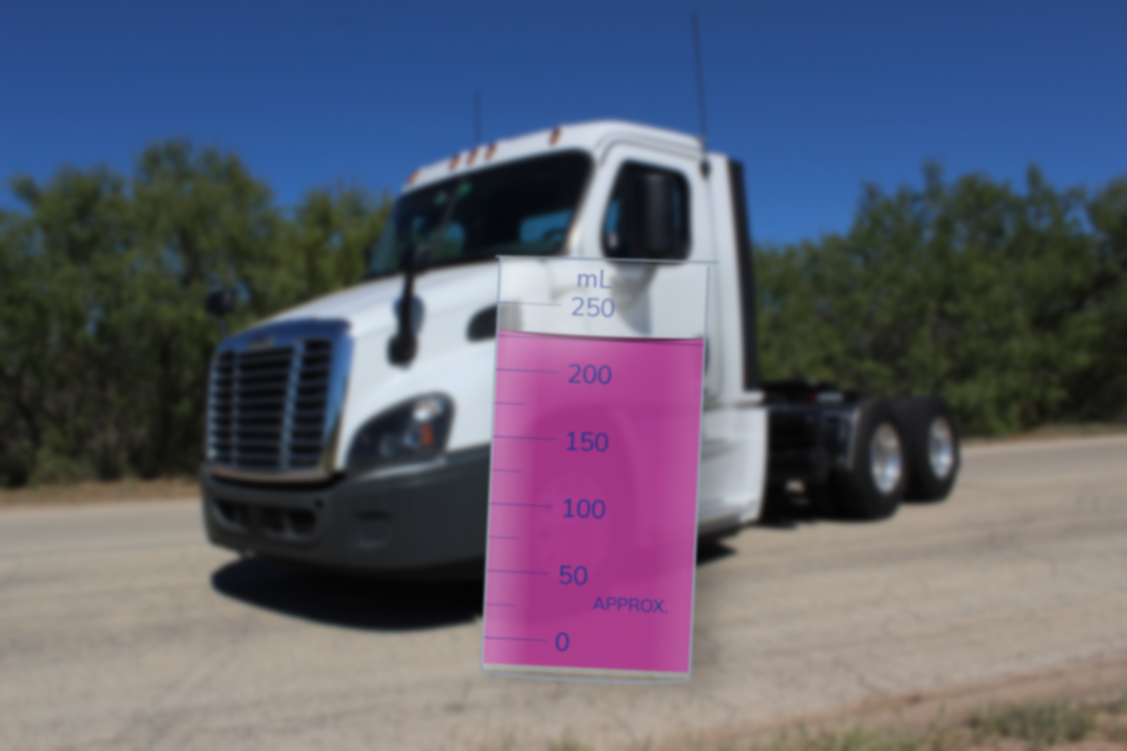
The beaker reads 225 mL
